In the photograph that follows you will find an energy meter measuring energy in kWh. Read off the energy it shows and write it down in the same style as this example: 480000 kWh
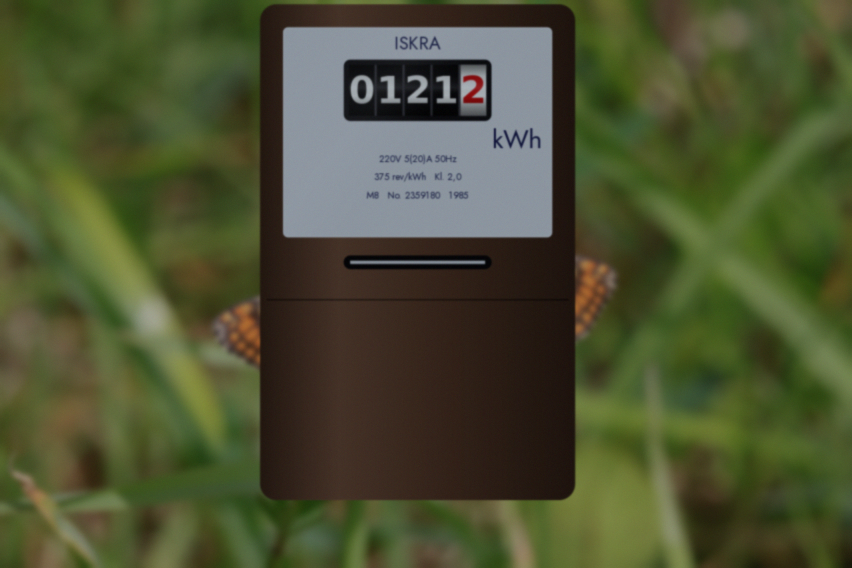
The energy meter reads 121.2 kWh
